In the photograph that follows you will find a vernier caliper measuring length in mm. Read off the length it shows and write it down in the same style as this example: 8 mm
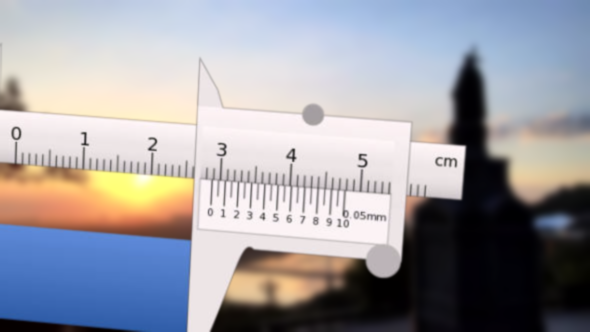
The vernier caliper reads 28.8 mm
